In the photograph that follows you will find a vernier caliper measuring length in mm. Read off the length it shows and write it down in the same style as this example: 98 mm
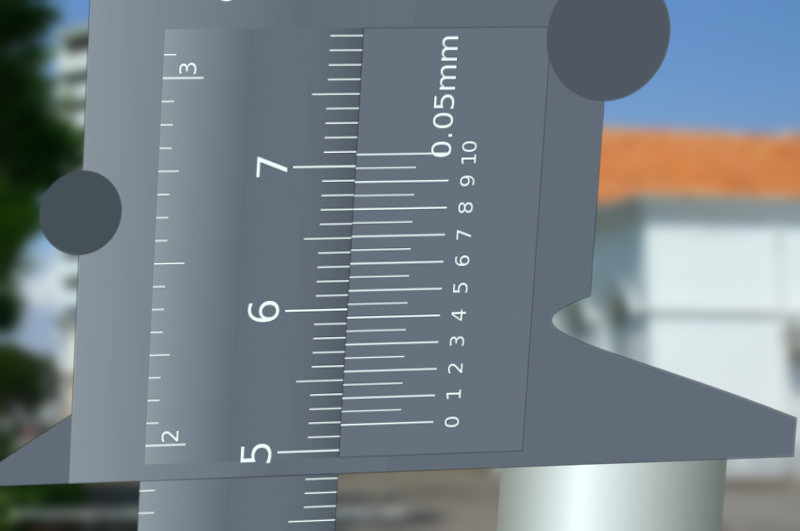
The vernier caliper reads 51.8 mm
